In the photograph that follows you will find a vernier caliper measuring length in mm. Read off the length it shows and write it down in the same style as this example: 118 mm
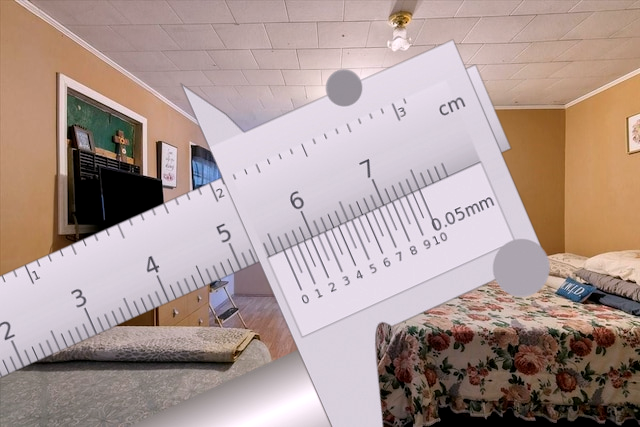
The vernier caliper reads 56.0 mm
